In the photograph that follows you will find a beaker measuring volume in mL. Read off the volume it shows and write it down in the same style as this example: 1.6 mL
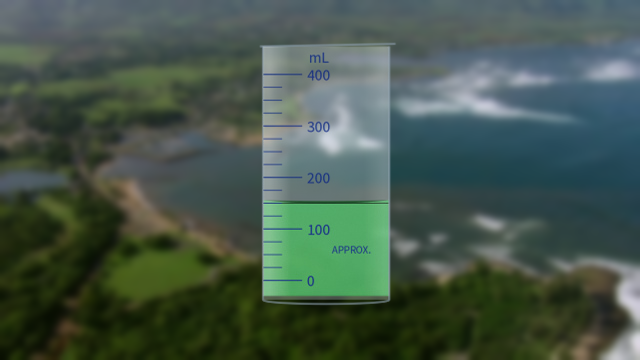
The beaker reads 150 mL
